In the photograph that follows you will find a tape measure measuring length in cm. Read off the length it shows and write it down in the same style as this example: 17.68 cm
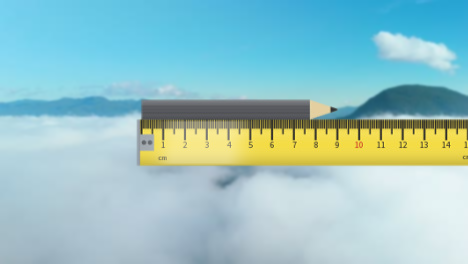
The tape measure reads 9 cm
